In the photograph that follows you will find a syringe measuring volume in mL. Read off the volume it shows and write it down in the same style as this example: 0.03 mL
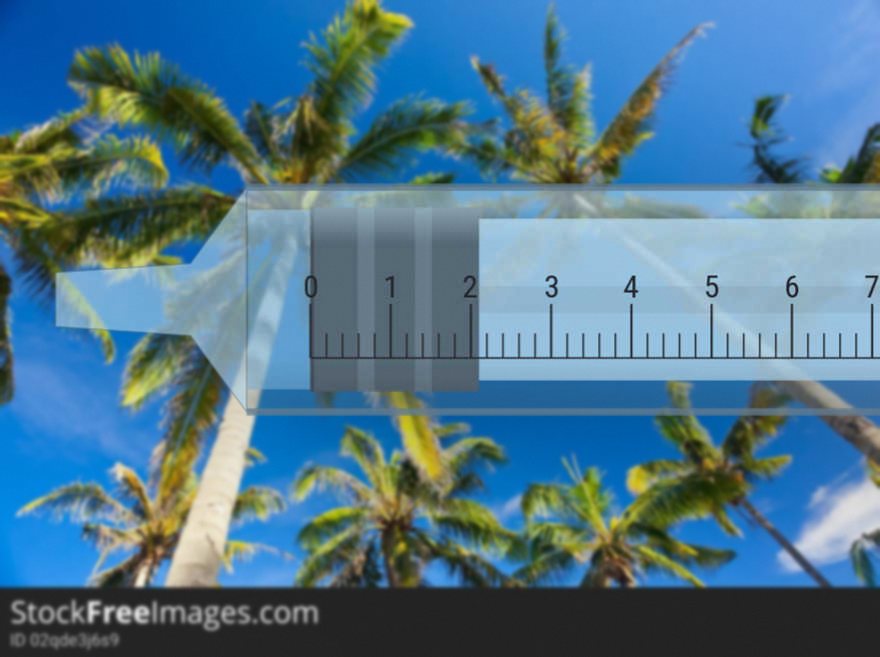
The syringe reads 0 mL
